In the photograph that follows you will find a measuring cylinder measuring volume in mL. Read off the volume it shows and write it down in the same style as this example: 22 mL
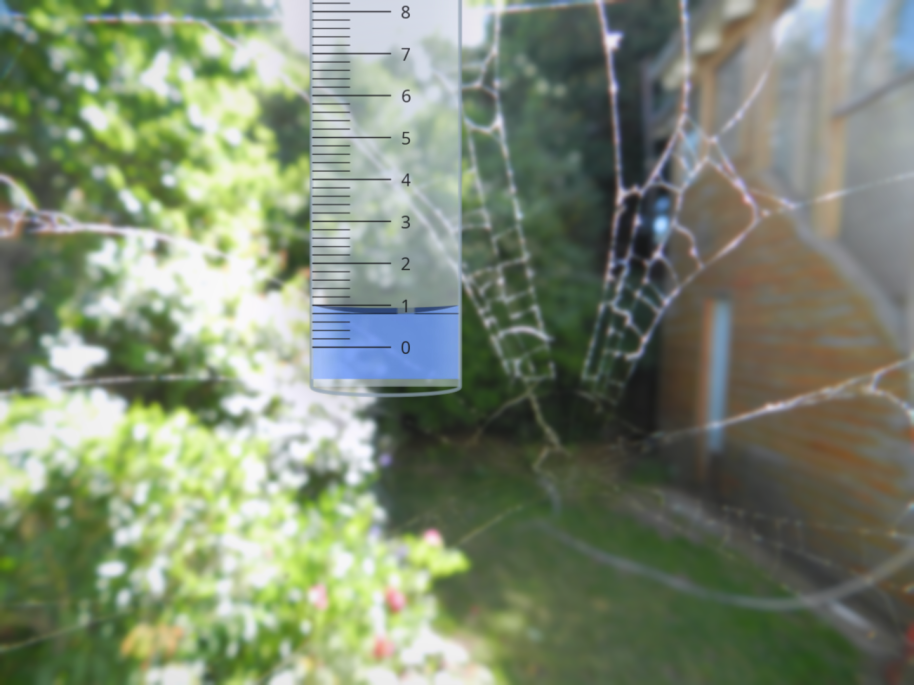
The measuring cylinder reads 0.8 mL
